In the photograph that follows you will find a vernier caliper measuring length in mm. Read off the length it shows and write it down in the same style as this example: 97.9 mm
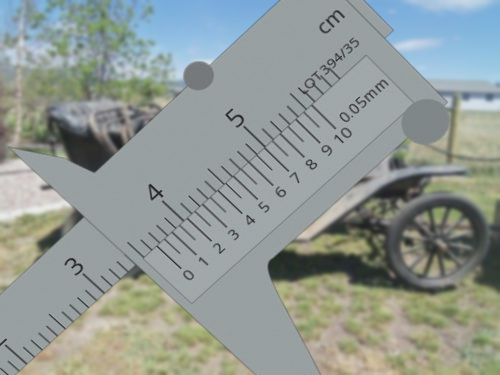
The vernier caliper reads 36.6 mm
